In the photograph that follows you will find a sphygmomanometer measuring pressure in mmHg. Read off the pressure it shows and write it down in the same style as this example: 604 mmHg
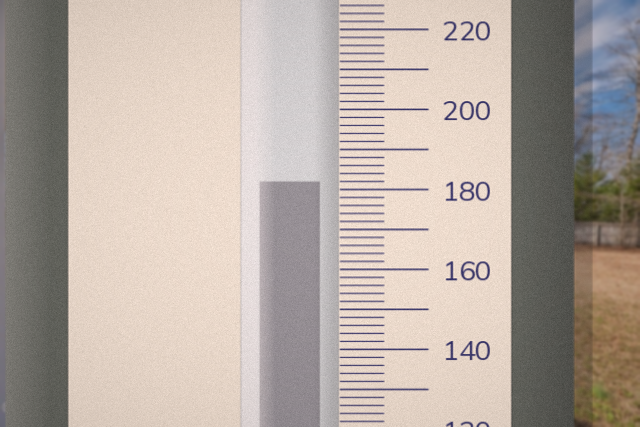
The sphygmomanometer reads 182 mmHg
